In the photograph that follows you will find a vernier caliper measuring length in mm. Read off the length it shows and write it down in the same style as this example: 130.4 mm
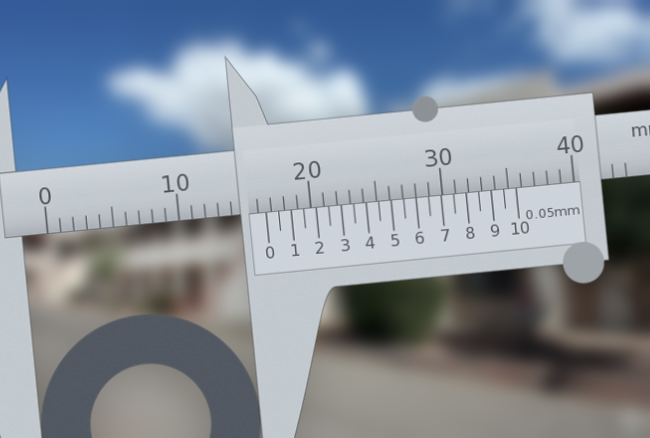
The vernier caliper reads 16.6 mm
